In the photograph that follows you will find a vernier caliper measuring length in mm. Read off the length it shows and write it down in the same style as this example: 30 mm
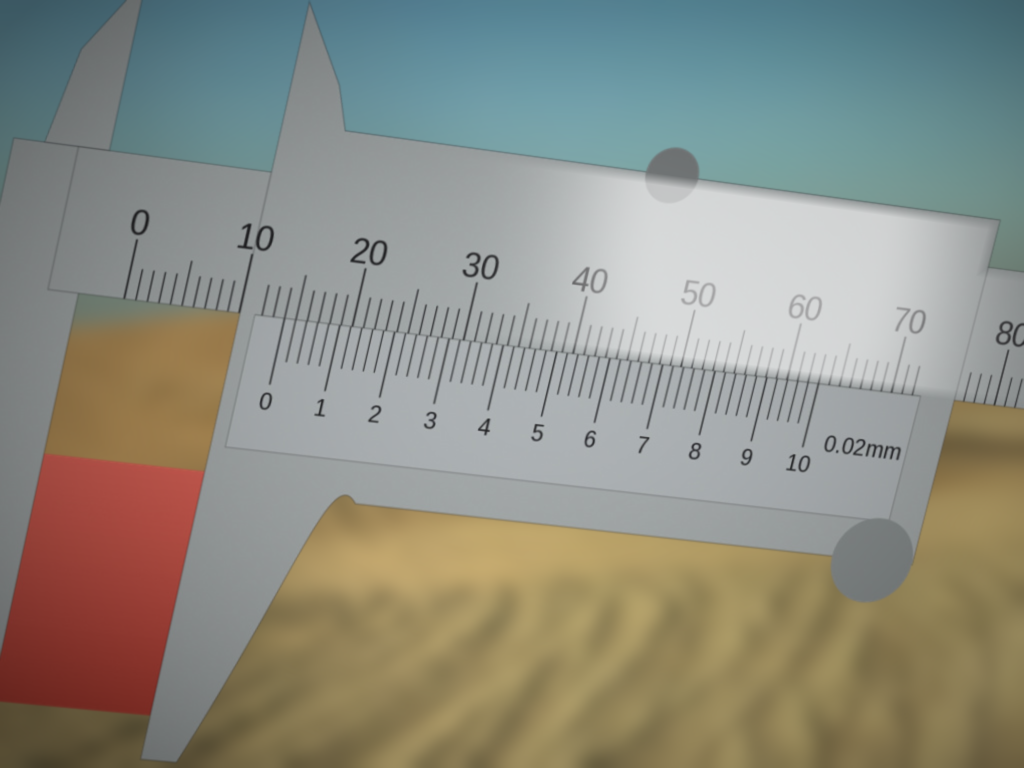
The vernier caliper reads 14.0 mm
